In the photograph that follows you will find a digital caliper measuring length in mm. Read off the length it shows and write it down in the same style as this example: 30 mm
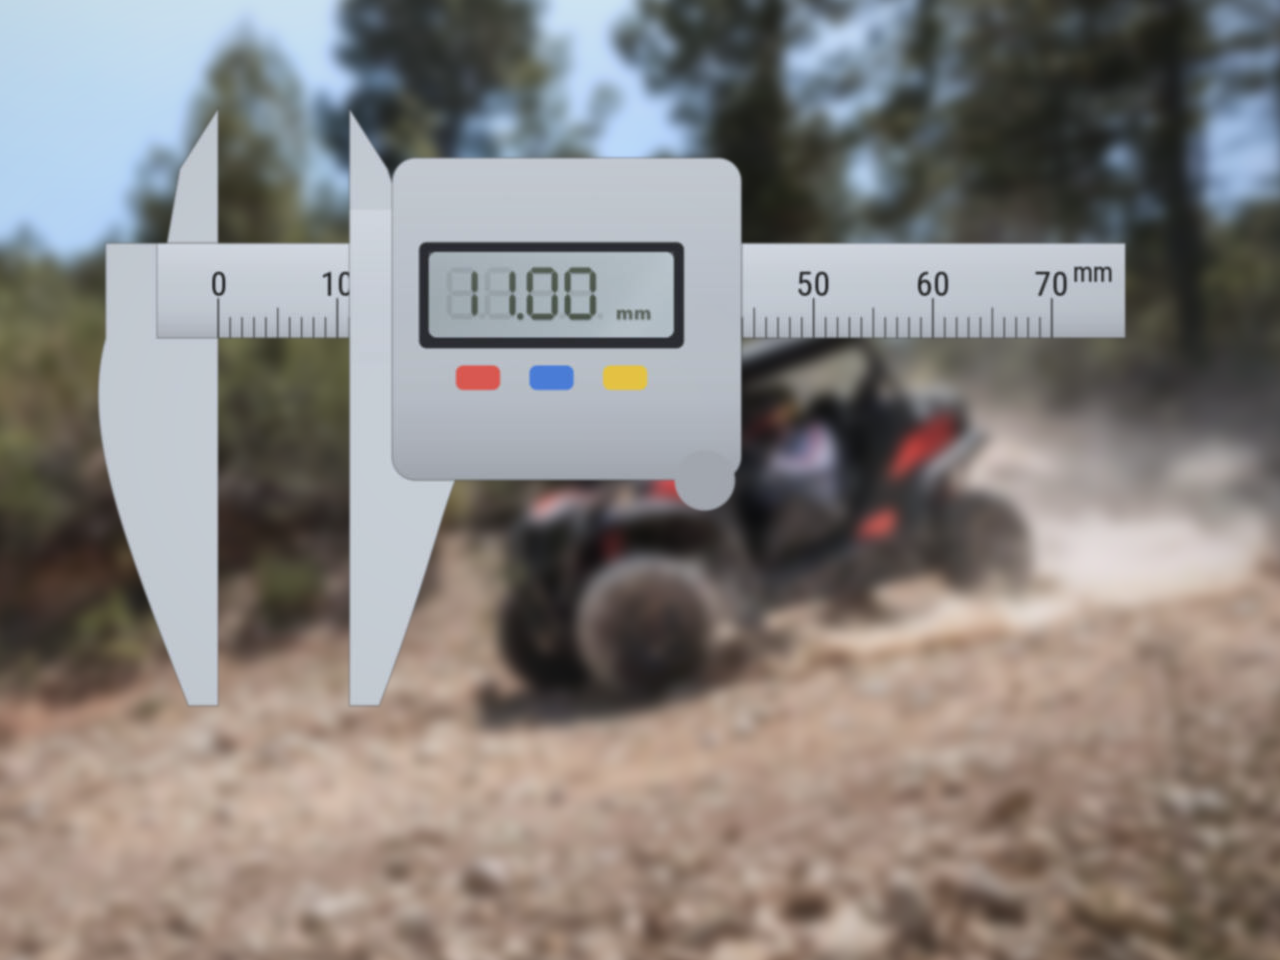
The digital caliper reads 11.00 mm
